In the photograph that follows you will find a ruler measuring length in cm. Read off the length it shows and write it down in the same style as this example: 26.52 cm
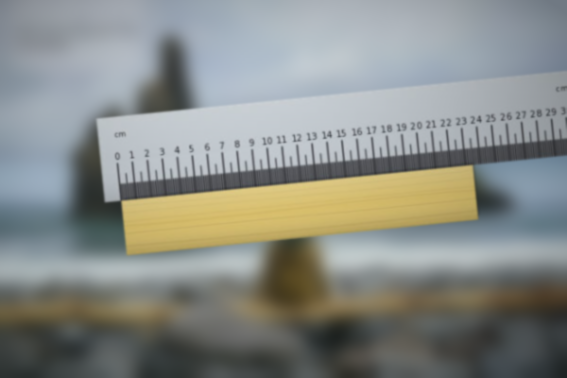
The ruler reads 23.5 cm
